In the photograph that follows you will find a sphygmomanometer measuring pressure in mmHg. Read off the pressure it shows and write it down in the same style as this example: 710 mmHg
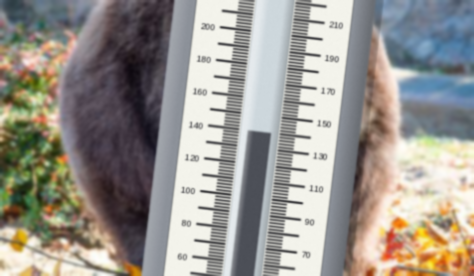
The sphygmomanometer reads 140 mmHg
